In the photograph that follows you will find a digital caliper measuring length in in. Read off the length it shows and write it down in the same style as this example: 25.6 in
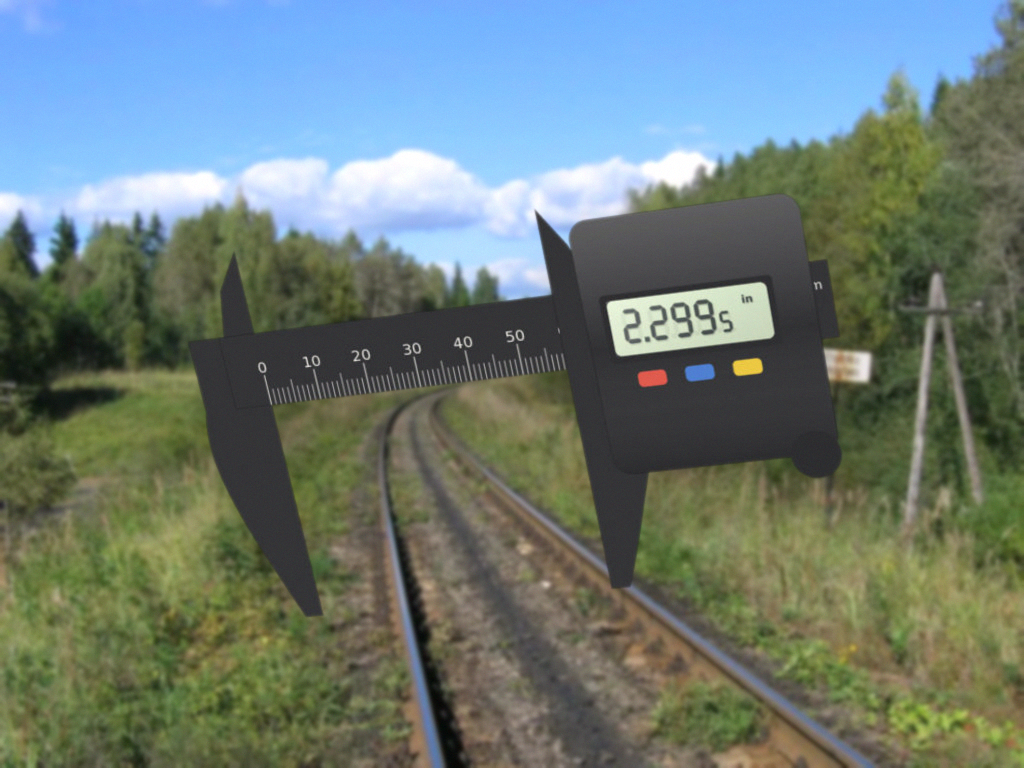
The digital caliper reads 2.2995 in
